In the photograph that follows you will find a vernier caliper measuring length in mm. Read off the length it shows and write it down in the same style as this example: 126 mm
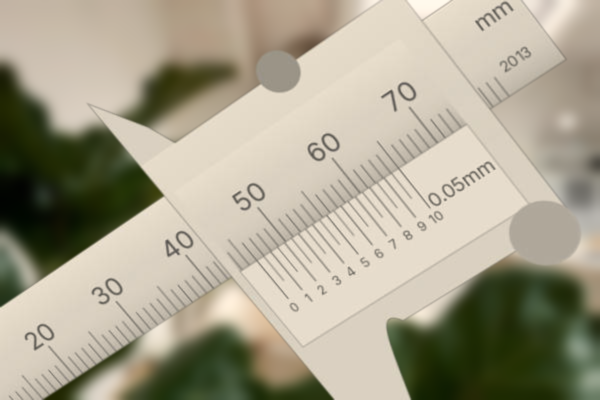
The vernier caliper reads 46.0 mm
